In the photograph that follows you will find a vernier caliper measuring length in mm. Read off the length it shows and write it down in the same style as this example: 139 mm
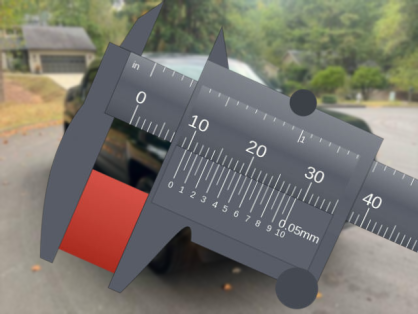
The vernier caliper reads 9.8 mm
